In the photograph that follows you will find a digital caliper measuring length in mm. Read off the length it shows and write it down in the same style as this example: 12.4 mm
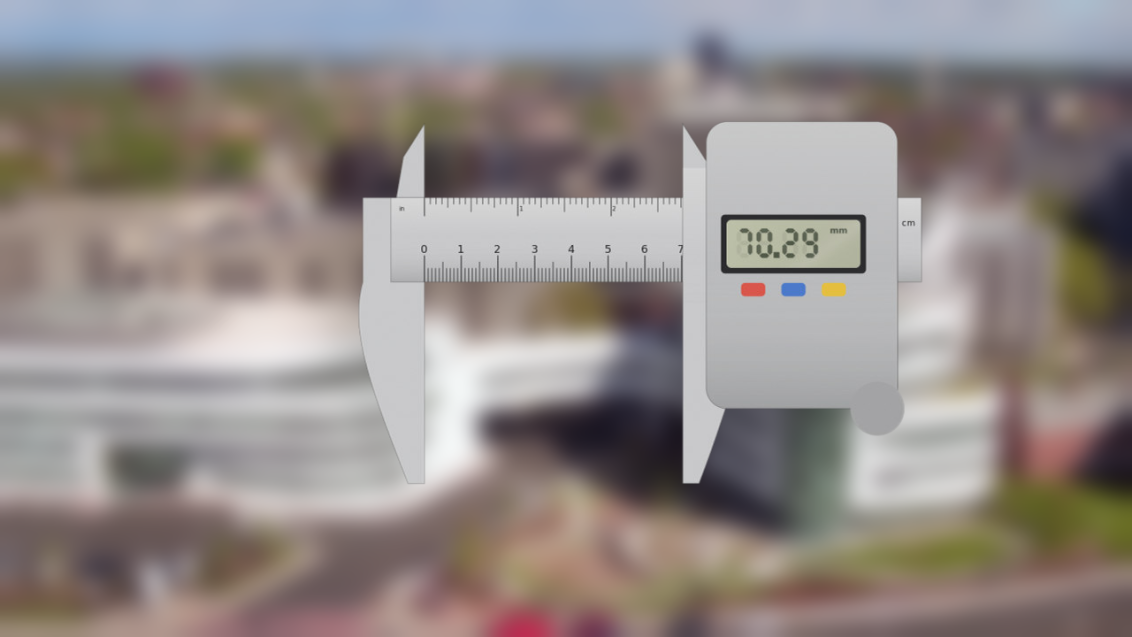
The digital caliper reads 70.29 mm
